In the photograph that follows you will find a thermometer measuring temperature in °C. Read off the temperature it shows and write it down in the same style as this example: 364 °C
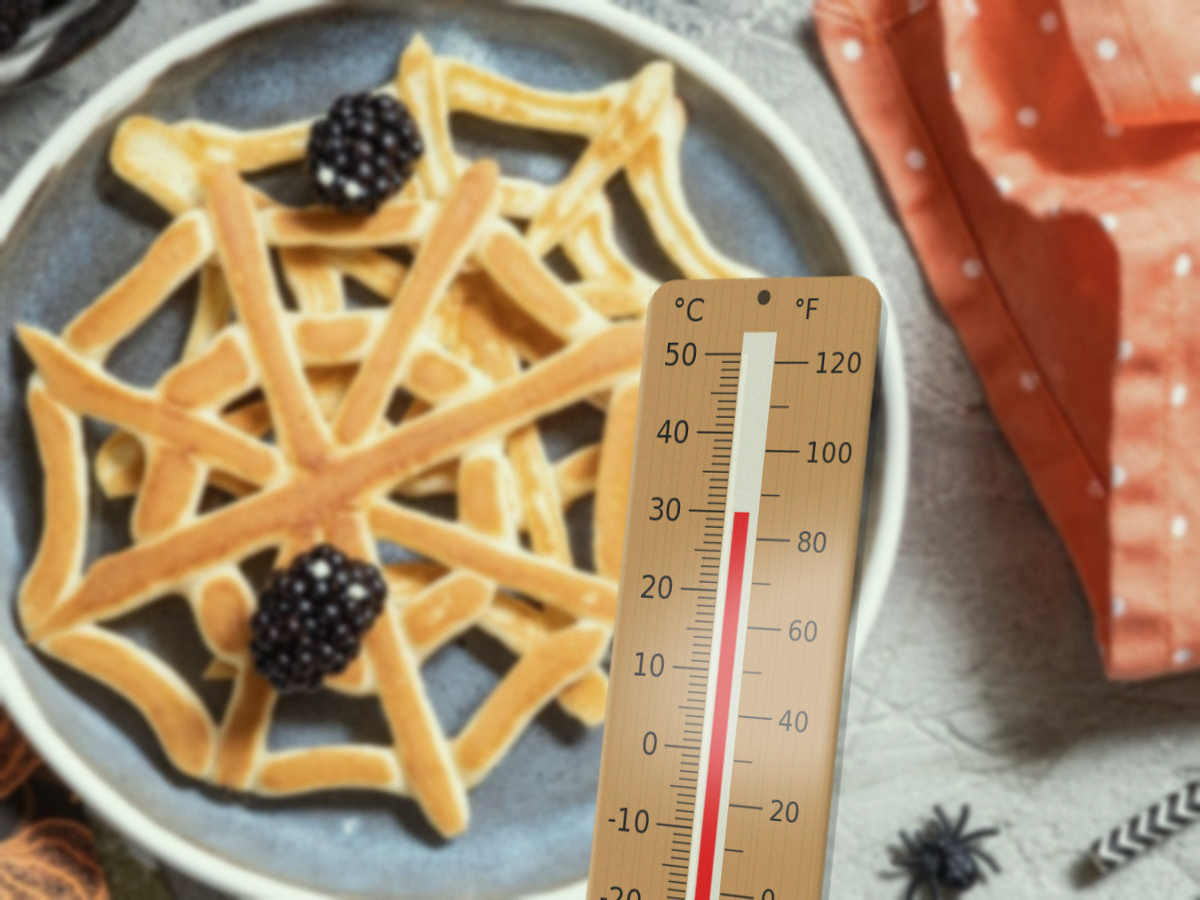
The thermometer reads 30 °C
